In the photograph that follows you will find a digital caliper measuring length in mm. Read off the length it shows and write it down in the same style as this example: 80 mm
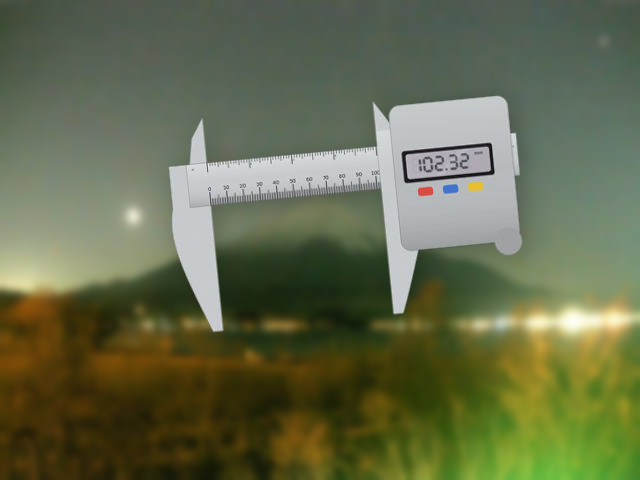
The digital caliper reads 102.32 mm
